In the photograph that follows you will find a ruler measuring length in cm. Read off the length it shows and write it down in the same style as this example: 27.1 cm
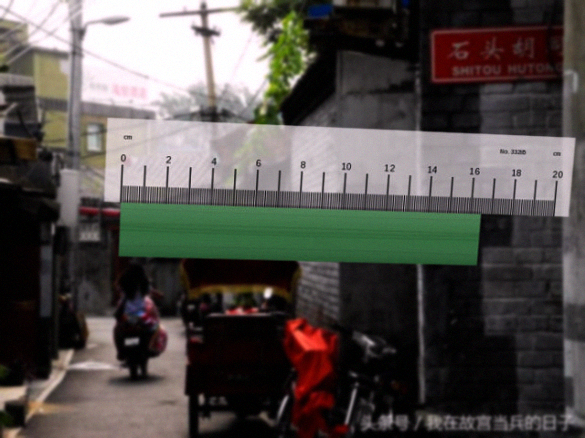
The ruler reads 16.5 cm
